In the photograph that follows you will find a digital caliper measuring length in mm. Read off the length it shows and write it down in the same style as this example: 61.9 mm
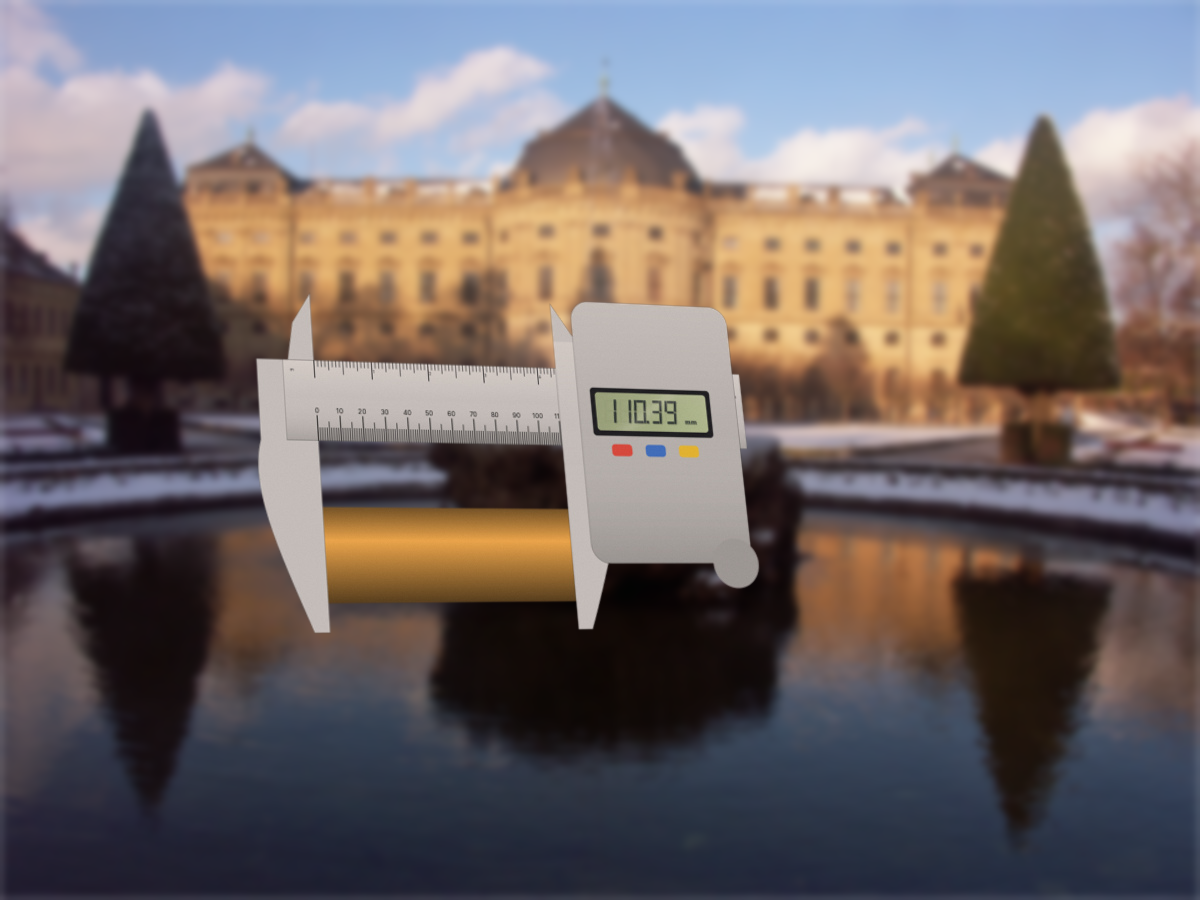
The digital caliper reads 110.39 mm
